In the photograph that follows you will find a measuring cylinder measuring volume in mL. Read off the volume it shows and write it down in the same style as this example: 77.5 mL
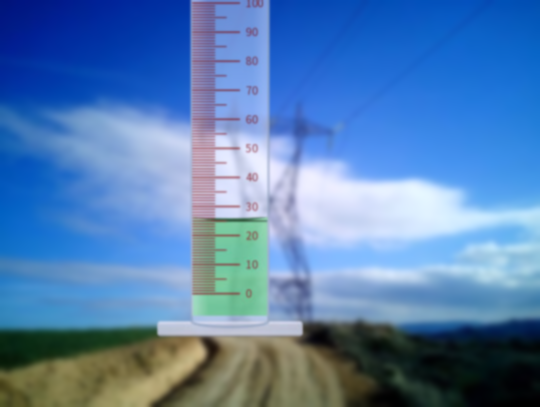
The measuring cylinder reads 25 mL
